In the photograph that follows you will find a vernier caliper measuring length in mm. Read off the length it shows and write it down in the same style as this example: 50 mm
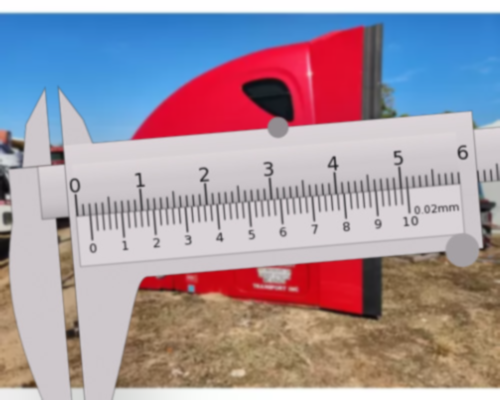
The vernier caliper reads 2.0 mm
